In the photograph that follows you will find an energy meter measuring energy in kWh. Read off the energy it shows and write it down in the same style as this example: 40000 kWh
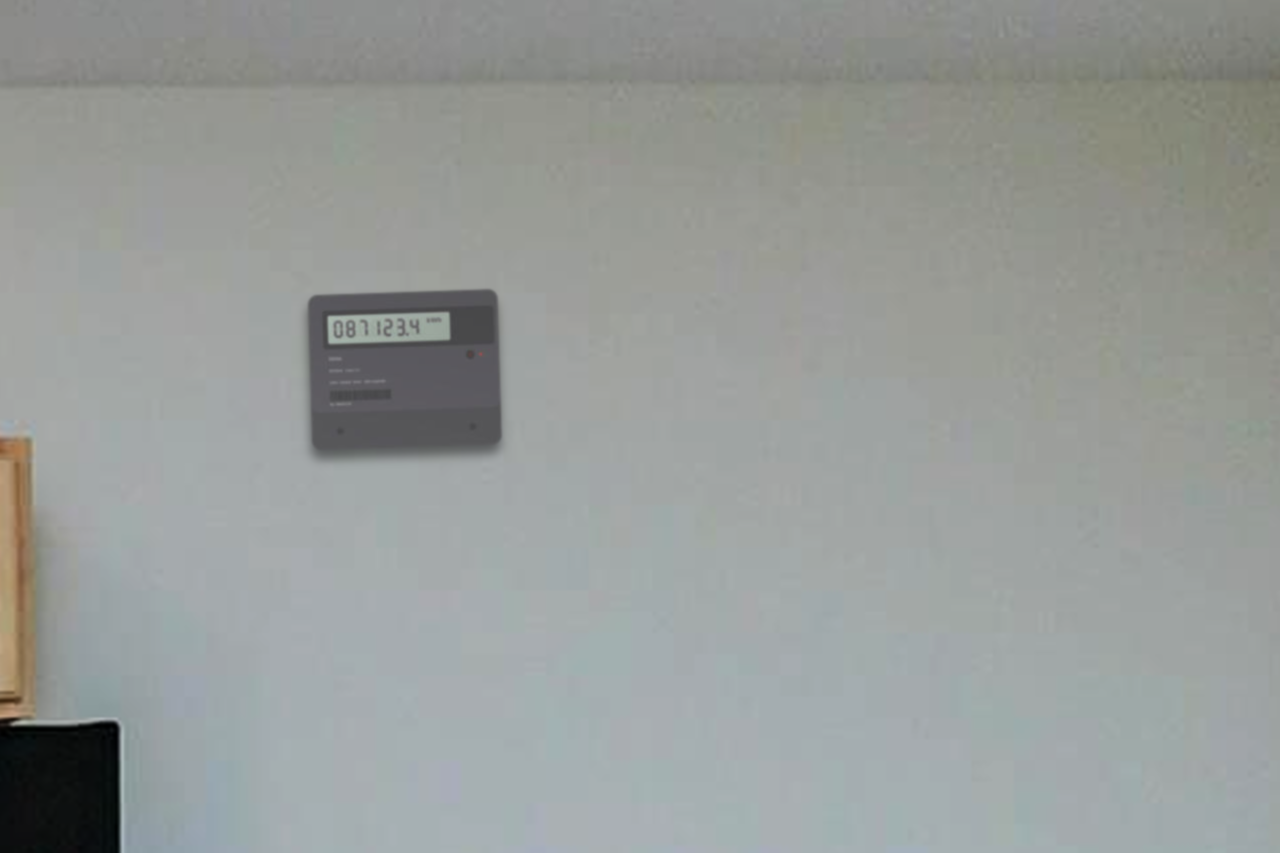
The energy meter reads 87123.4 kWh
